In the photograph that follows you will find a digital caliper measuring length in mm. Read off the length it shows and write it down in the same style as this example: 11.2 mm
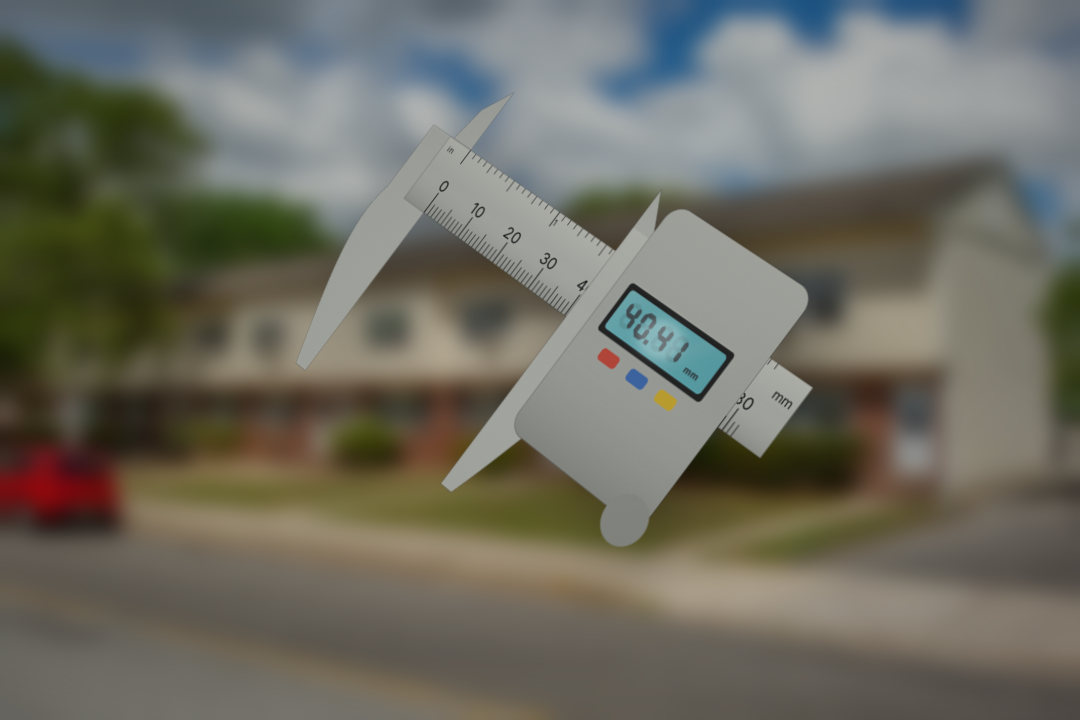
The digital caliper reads 40.41 mm
